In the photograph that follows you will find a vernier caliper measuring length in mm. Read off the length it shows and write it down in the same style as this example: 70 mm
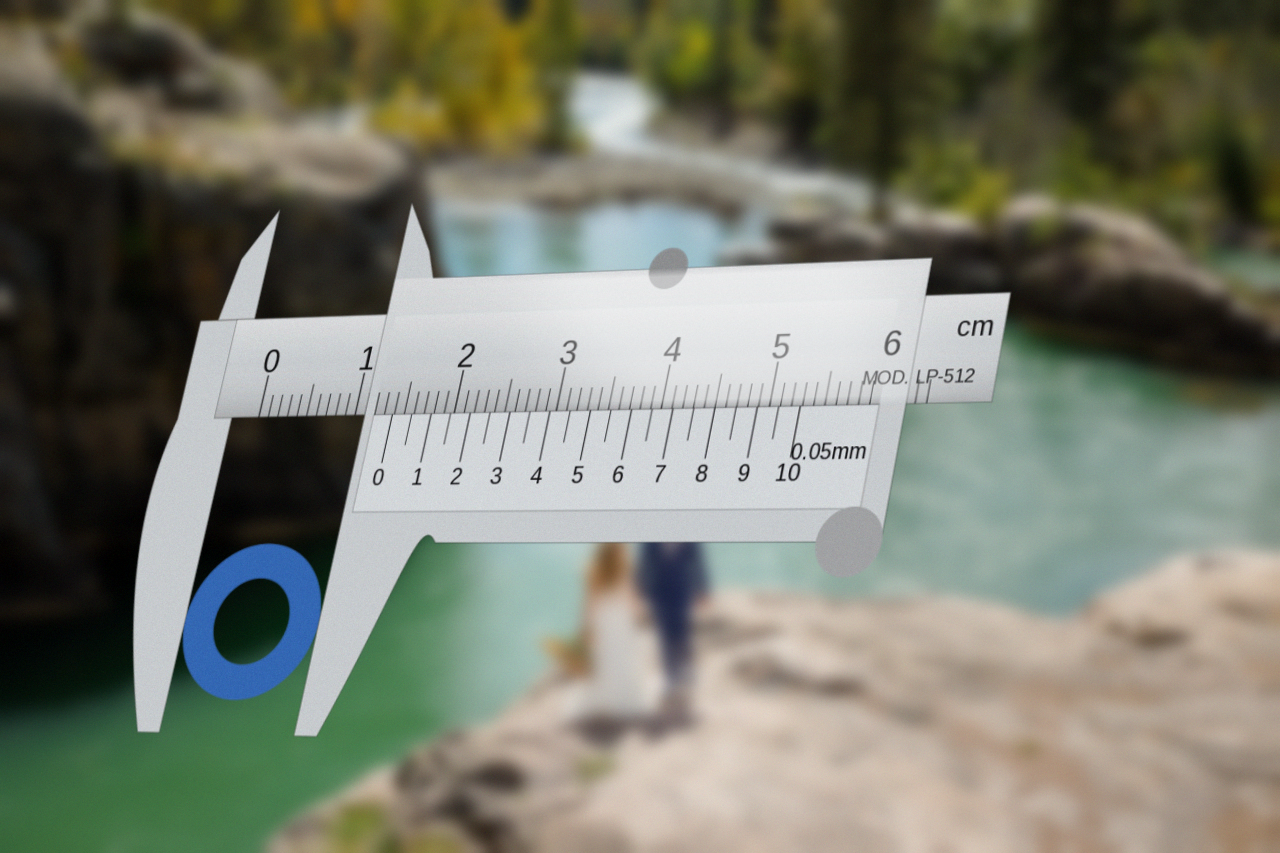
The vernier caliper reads 13.8 mm
